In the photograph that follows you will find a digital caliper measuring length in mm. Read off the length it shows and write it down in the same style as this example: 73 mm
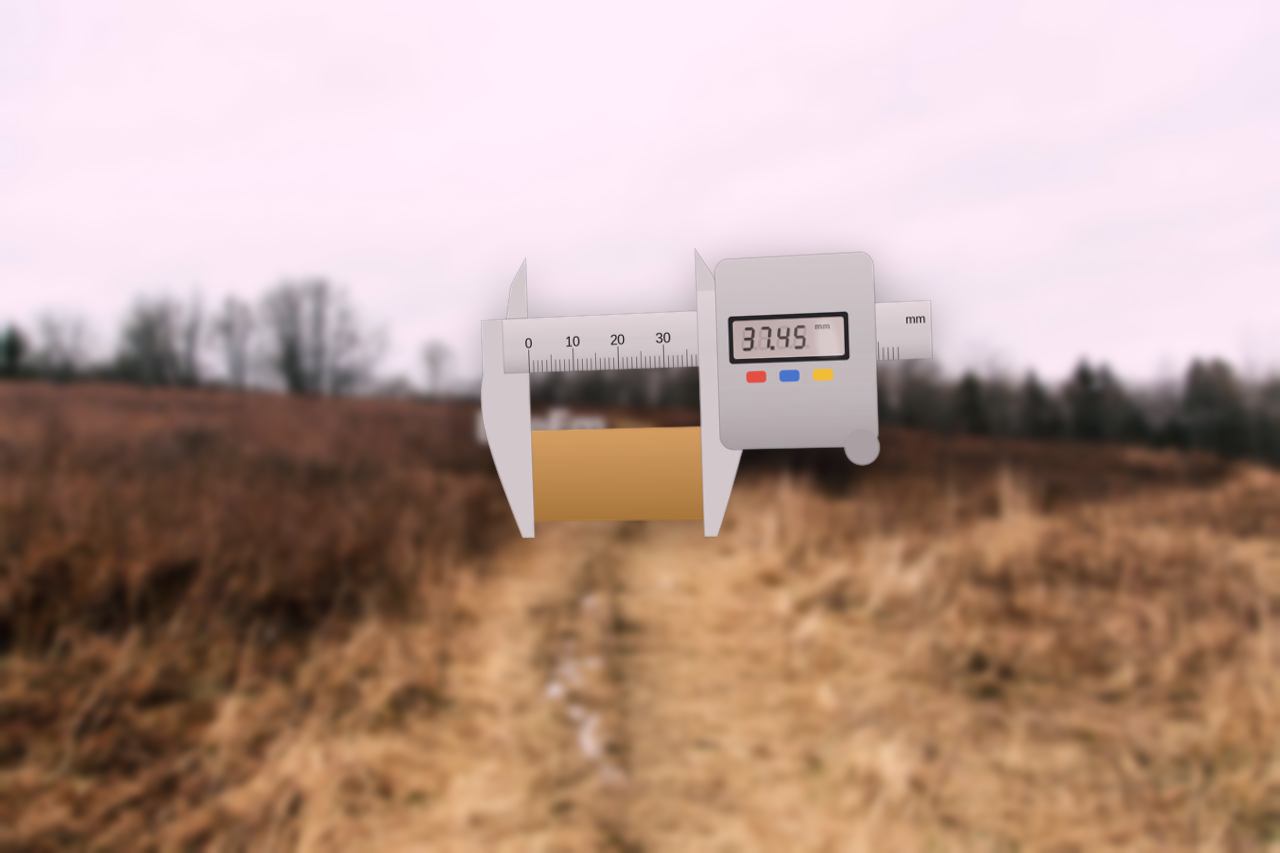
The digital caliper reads 37.45 mm
